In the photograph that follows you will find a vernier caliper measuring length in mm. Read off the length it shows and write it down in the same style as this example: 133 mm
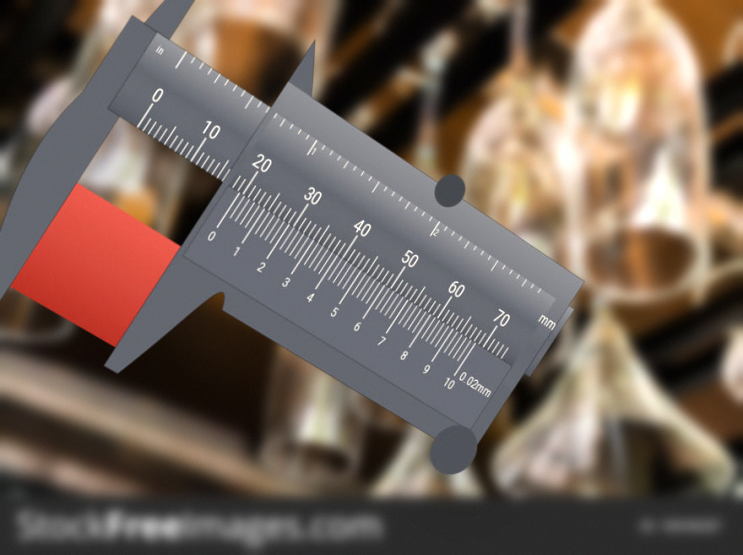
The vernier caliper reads 19.4 mm
